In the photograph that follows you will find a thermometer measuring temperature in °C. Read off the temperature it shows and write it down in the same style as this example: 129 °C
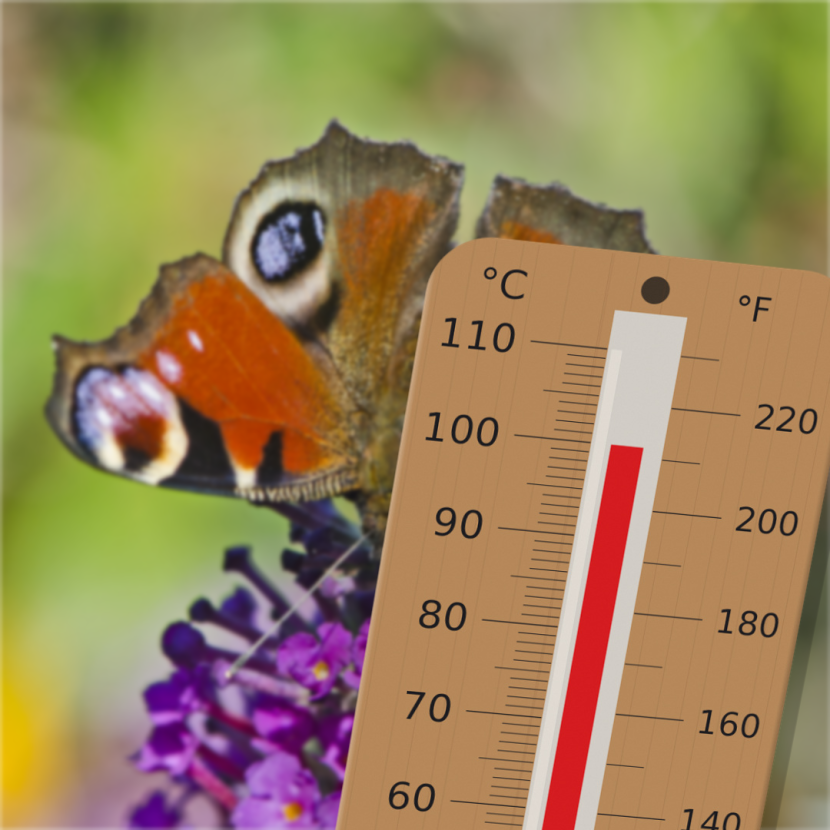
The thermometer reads 100 °C
